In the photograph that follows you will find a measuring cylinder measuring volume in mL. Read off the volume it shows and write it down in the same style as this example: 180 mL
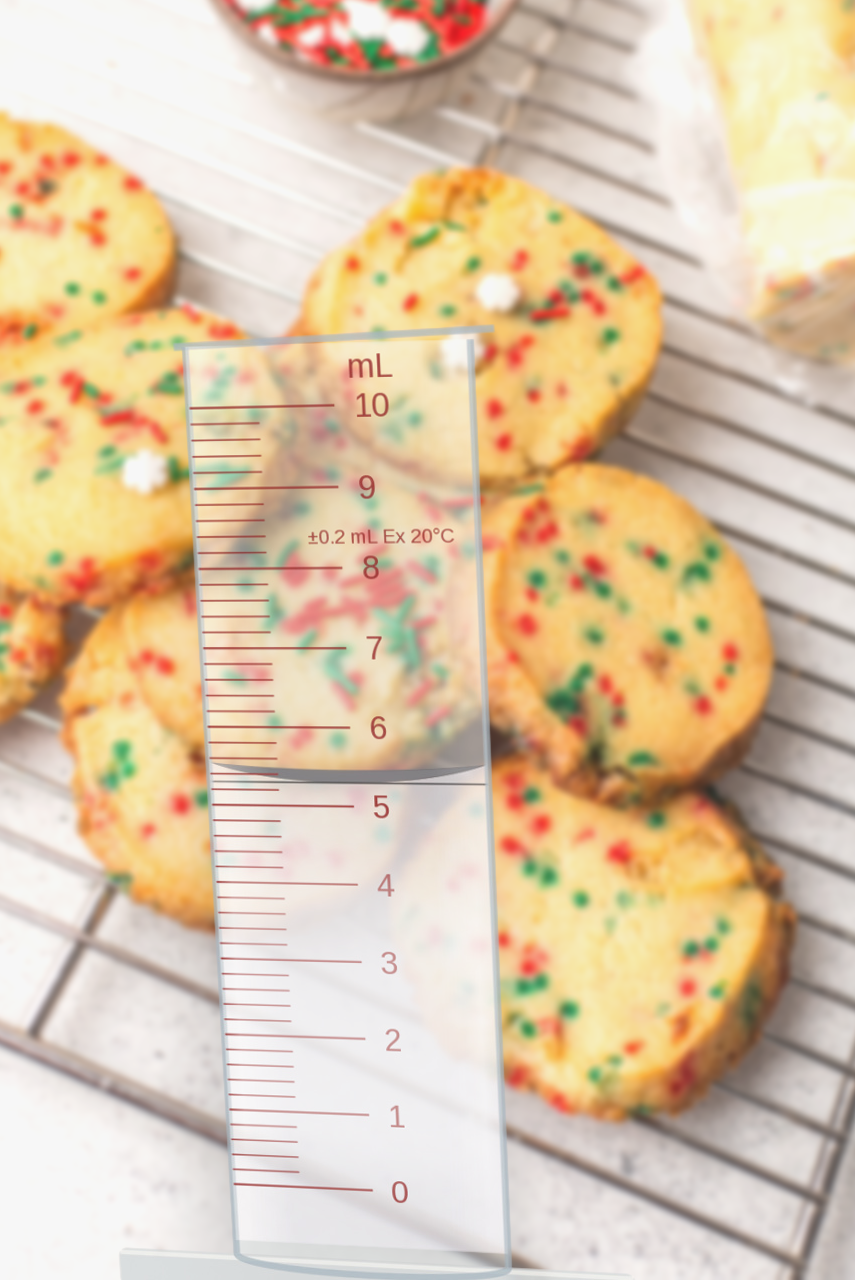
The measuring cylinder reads 5.3 mL
